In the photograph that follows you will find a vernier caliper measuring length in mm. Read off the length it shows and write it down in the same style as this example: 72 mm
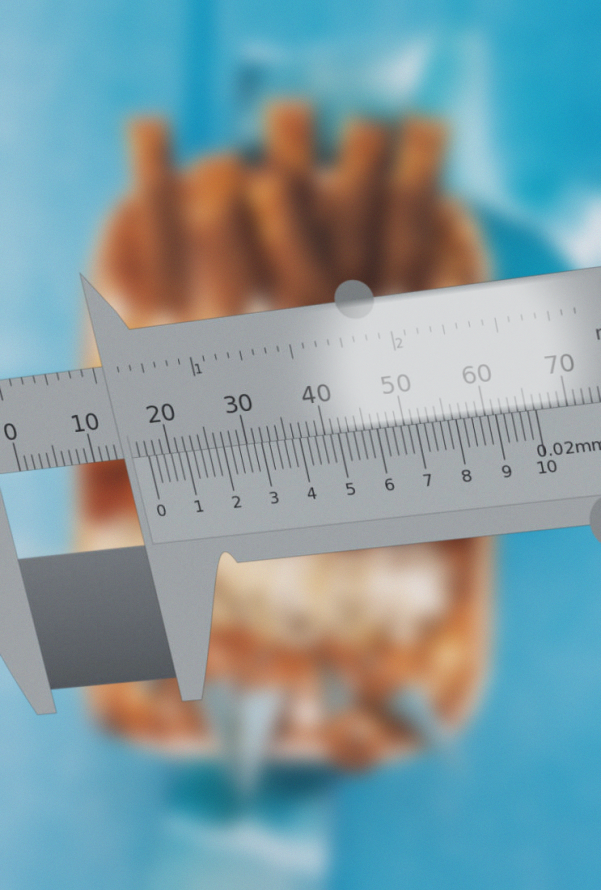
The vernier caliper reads 17.2 mm
